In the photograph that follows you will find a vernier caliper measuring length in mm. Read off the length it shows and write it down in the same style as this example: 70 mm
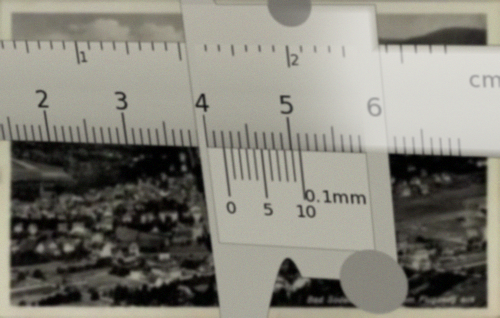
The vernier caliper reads 42.0 mm
